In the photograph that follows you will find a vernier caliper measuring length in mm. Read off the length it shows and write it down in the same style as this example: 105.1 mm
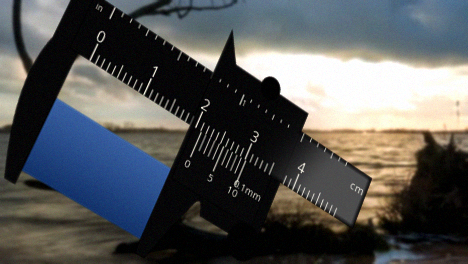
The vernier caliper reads 21.2 mm
